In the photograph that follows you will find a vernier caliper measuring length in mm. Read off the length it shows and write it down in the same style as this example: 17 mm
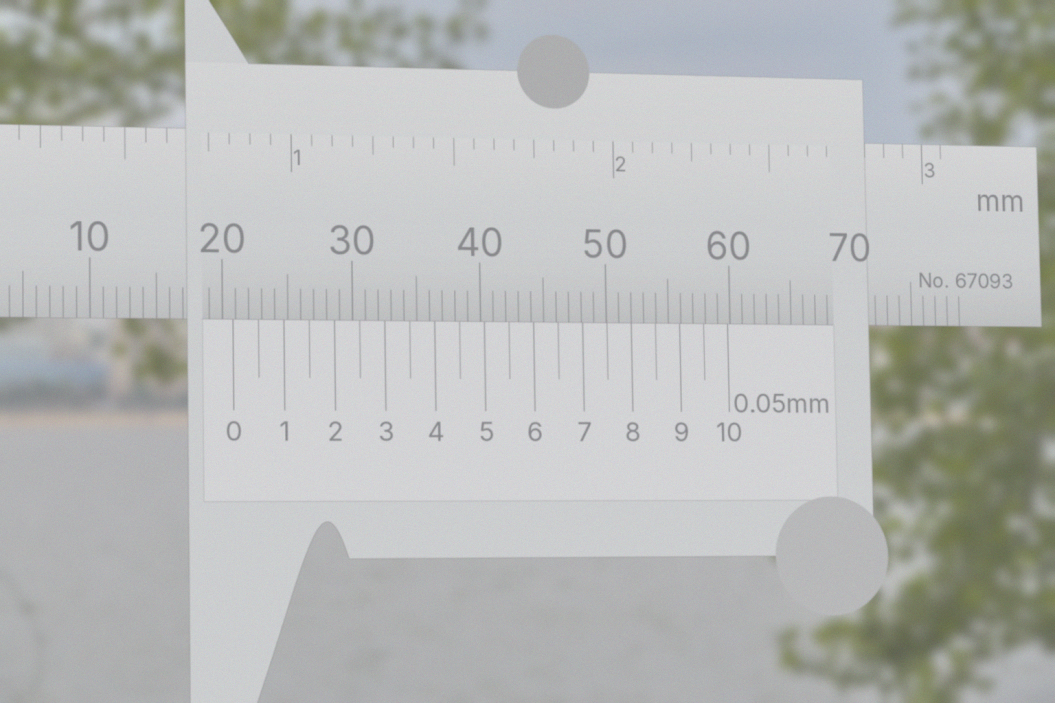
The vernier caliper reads 20.8 mm
